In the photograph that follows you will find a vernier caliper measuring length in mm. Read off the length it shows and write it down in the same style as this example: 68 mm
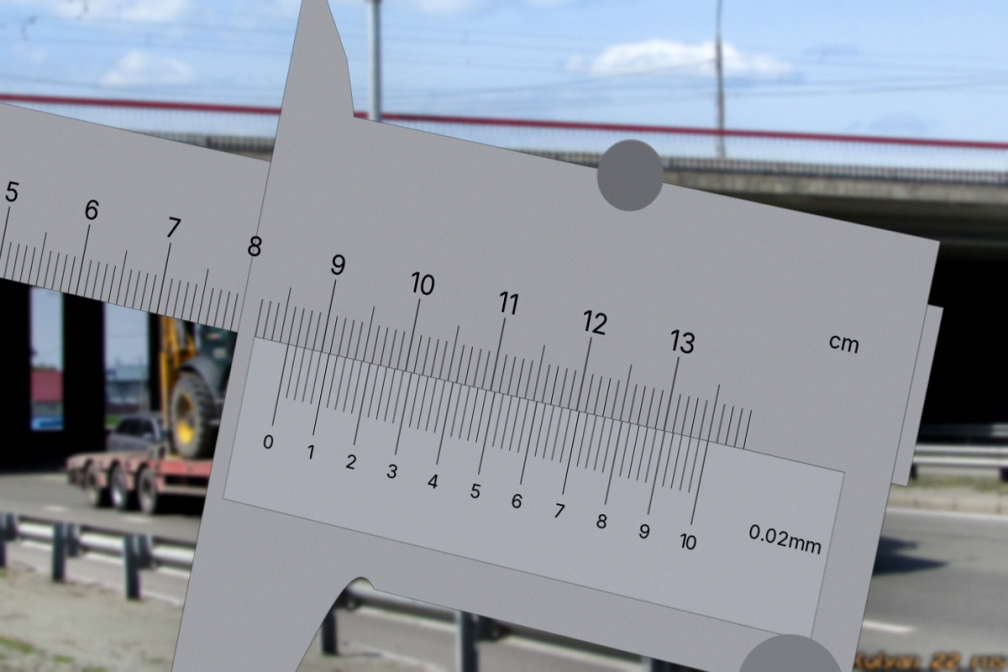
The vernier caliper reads 86.0 mm
